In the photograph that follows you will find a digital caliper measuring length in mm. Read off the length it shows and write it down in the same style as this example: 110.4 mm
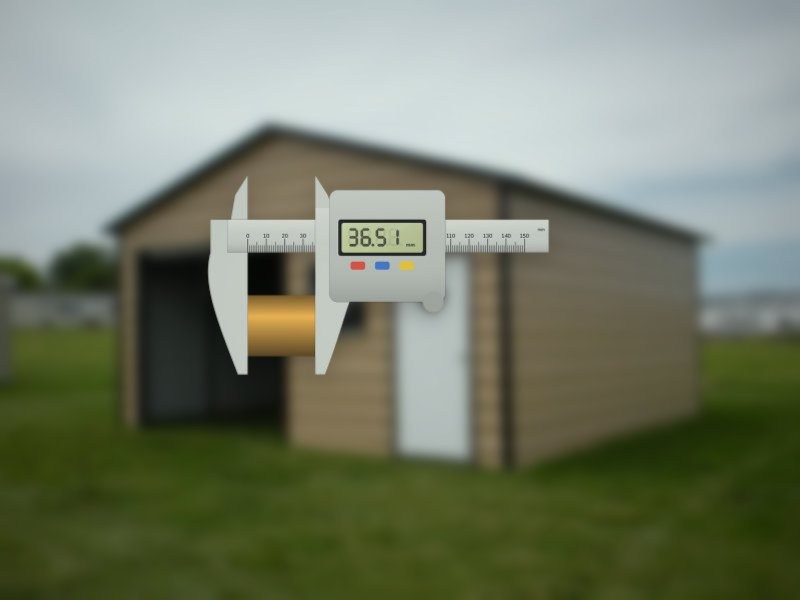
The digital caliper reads 36.51 mm
